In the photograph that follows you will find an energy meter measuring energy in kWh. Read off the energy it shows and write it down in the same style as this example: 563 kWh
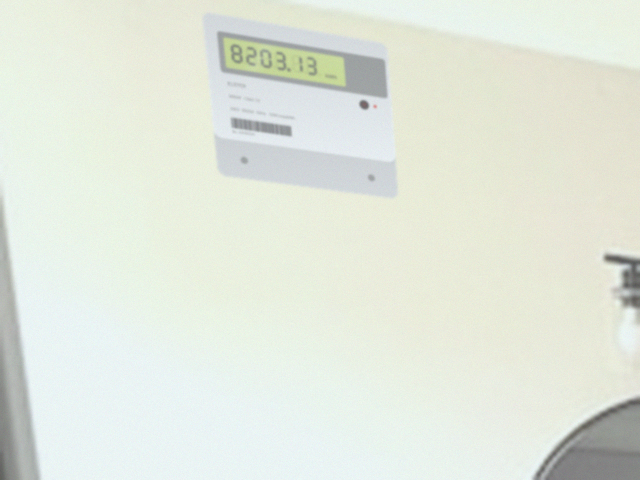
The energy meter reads 8203.13 kWh
